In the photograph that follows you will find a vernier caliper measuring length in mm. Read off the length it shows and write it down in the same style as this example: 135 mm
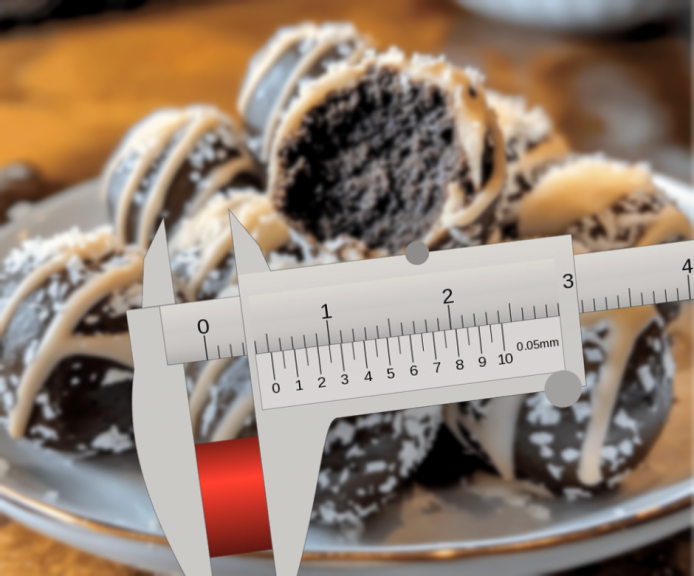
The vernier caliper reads 5.2 mm
